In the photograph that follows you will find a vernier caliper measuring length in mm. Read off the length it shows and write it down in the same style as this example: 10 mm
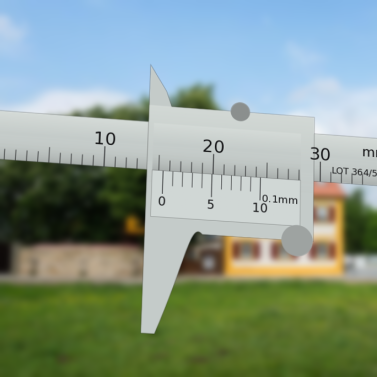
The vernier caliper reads 15.4 mm
